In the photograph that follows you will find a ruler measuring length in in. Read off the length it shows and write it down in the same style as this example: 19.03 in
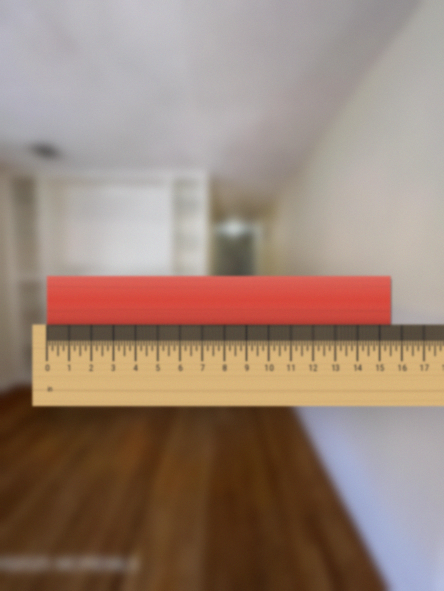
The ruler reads 15.5 in
